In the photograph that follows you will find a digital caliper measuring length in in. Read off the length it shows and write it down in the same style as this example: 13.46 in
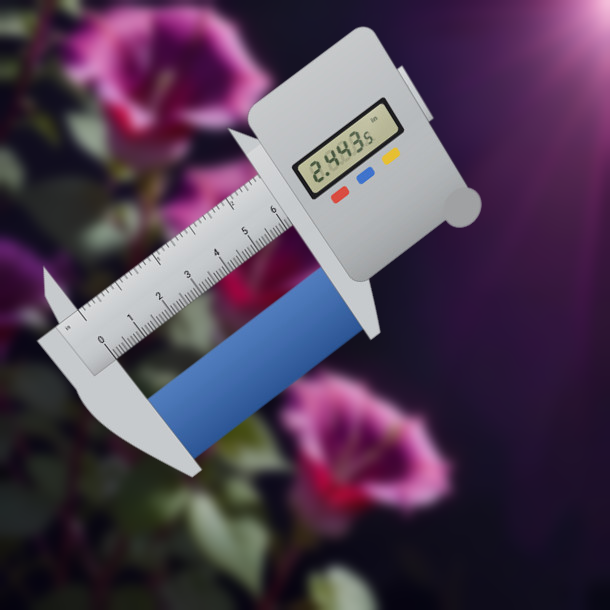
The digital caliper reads 2.4435 in
